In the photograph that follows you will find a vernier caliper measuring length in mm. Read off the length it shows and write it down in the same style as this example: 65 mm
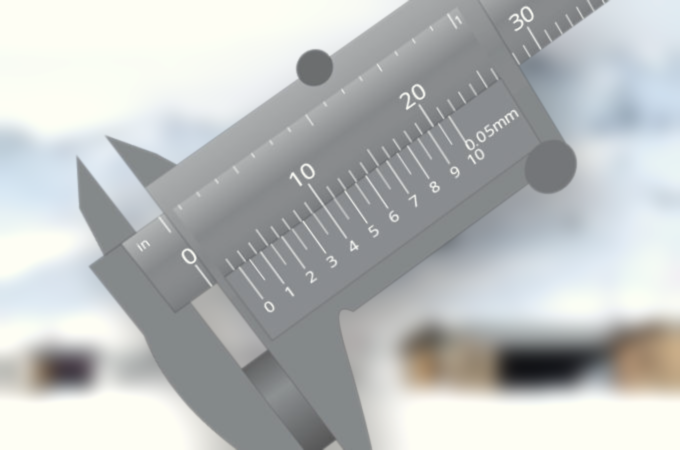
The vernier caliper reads 2.4 mm
